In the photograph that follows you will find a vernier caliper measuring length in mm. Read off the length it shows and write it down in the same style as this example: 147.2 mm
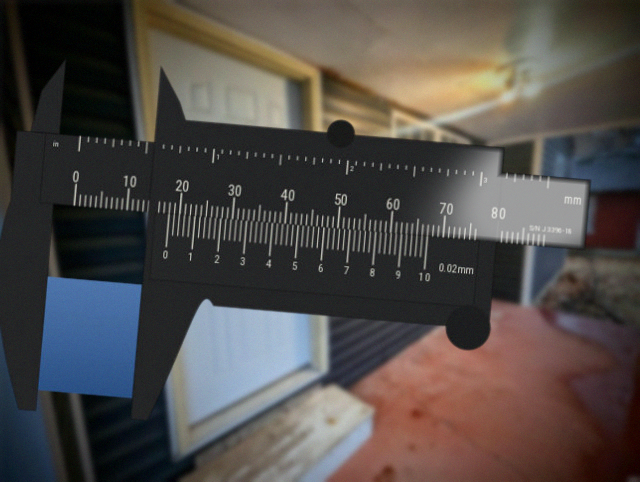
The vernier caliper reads 18.0 mm
